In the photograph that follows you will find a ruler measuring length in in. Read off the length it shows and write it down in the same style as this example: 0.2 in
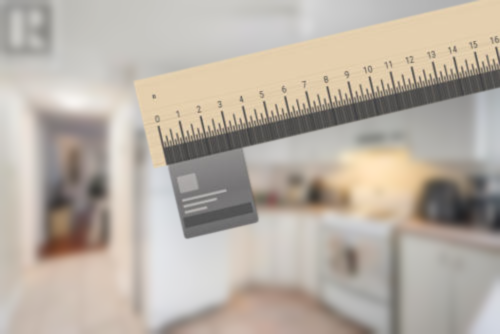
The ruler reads 3.5 in
